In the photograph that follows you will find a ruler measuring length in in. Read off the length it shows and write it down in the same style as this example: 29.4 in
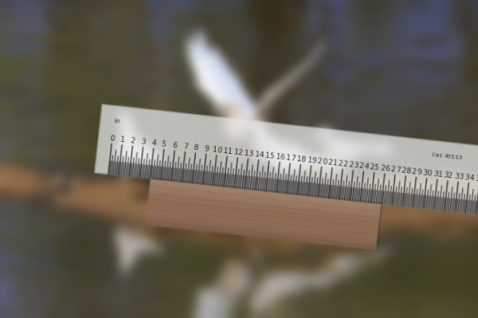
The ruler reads 22 in
